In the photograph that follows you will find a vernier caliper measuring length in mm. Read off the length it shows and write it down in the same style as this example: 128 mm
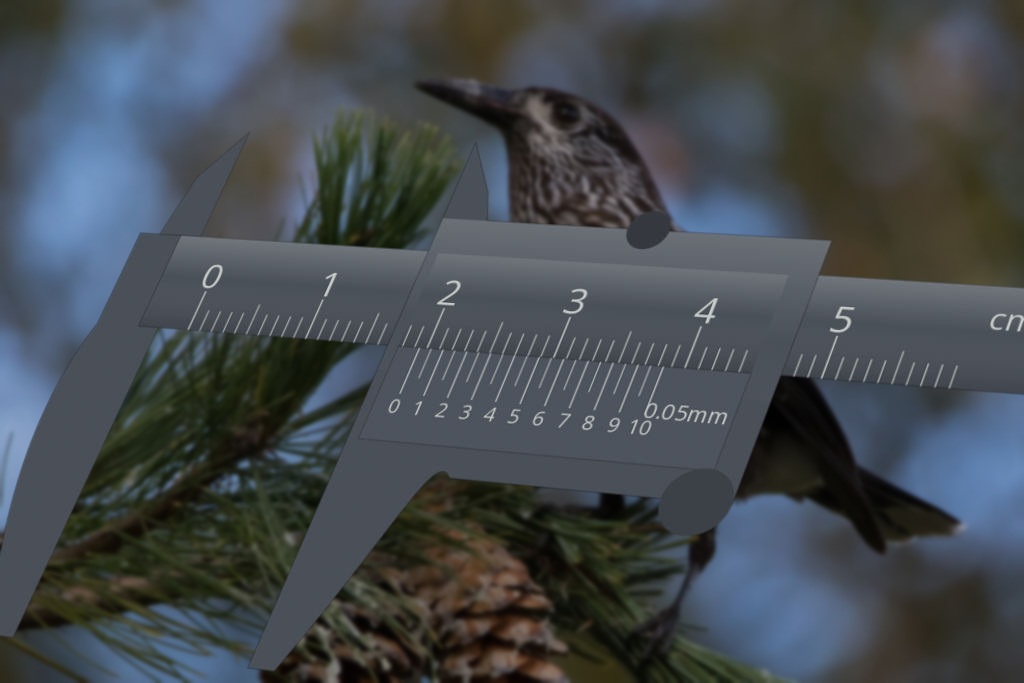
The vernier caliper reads 19.4 mm
